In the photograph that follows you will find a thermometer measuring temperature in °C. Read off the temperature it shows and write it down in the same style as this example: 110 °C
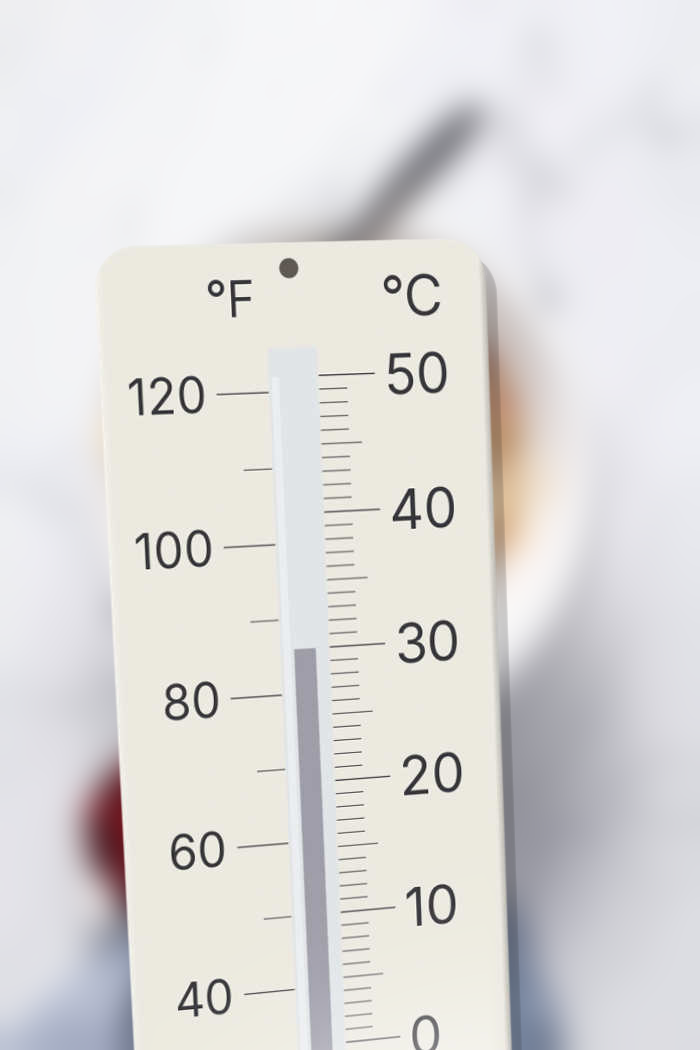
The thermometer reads 30 °C
